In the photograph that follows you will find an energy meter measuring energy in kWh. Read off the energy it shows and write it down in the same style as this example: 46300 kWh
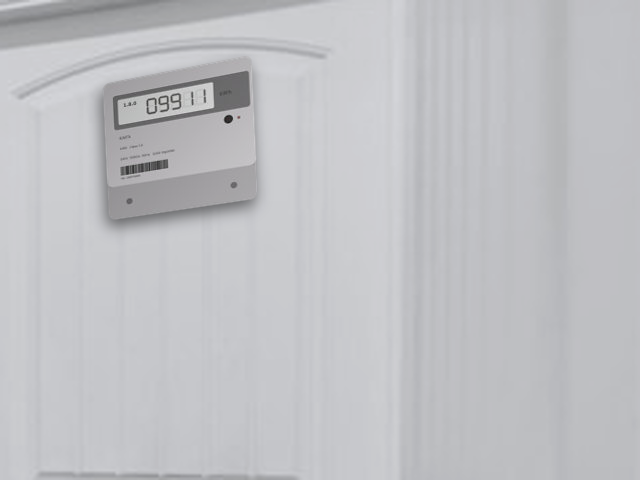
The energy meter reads 9911 kWh
